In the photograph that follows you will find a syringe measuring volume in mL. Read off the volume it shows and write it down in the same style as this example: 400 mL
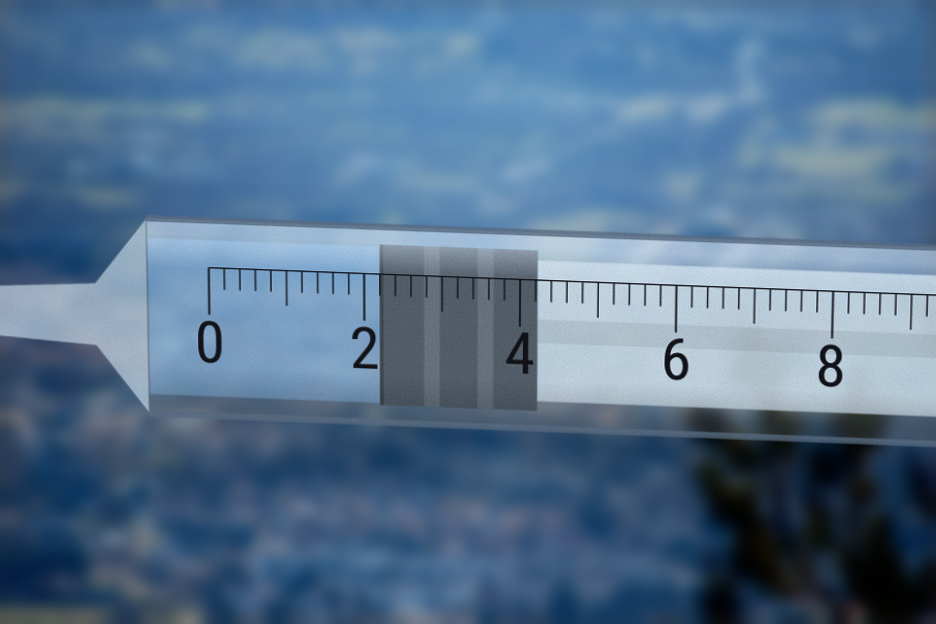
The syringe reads 2.2 mL
